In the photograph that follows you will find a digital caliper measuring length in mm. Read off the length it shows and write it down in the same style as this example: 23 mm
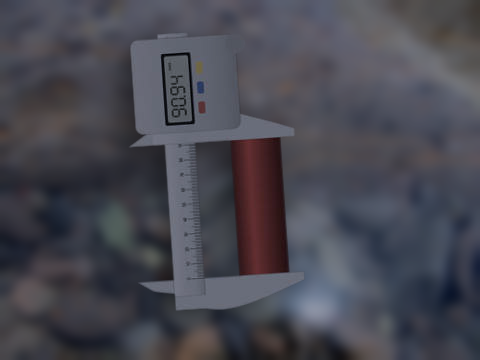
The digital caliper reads 90.94 mm
